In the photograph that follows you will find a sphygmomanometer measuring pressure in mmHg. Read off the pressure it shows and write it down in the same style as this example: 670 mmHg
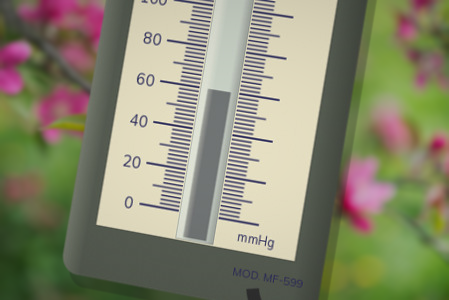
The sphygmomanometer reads 60 mmHg
